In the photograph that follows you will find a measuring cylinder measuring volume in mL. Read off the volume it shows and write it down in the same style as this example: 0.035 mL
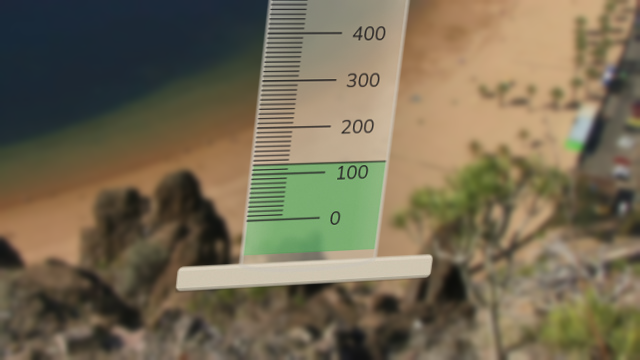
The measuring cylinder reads 120 mL
